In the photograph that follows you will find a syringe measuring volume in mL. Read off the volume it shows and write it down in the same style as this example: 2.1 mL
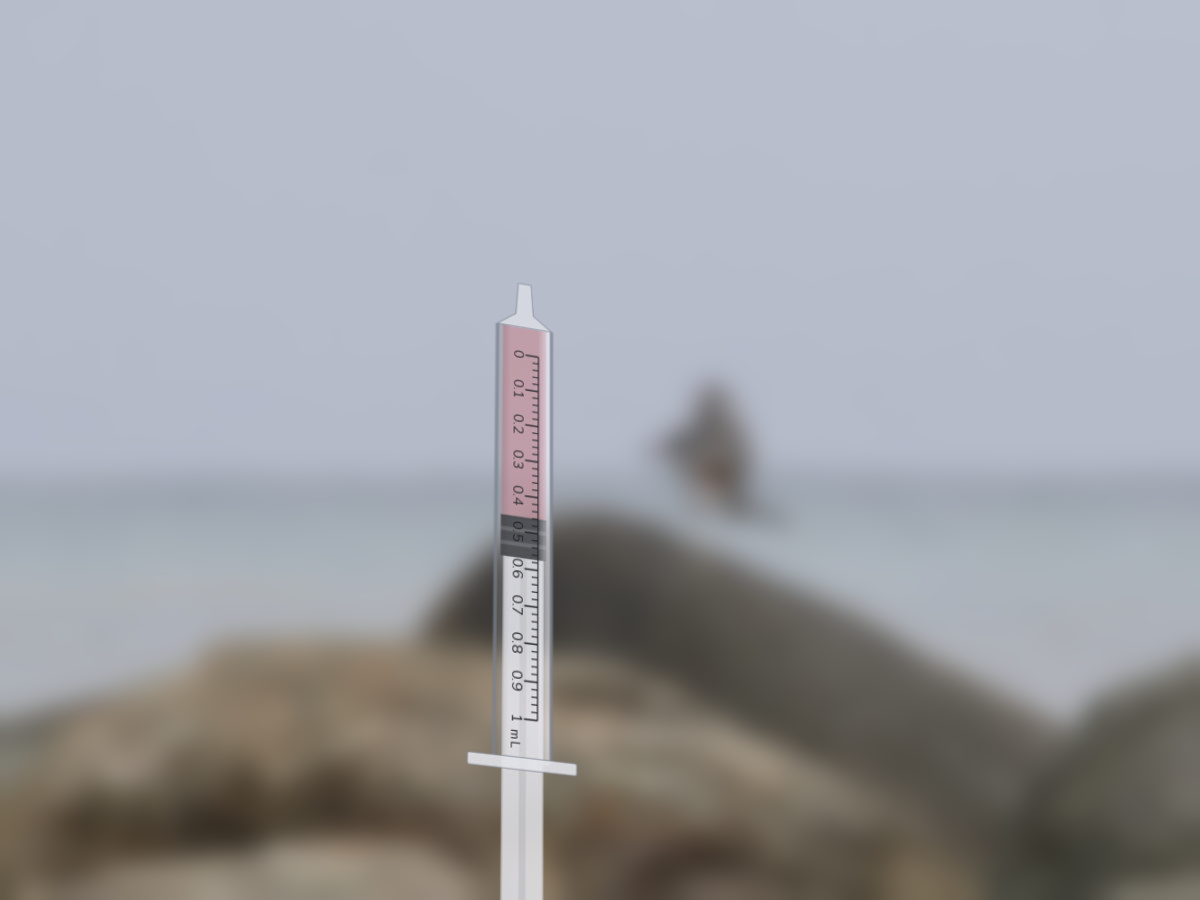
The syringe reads 0.46 mL
